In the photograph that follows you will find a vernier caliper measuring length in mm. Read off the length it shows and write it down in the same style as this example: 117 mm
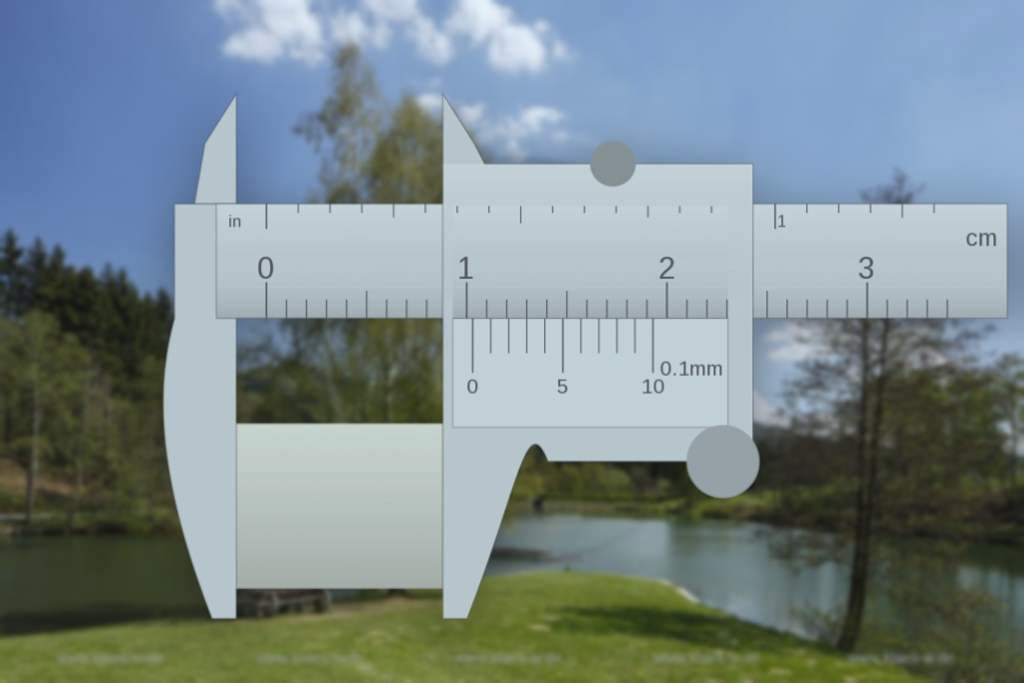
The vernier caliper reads 10.3 mm
